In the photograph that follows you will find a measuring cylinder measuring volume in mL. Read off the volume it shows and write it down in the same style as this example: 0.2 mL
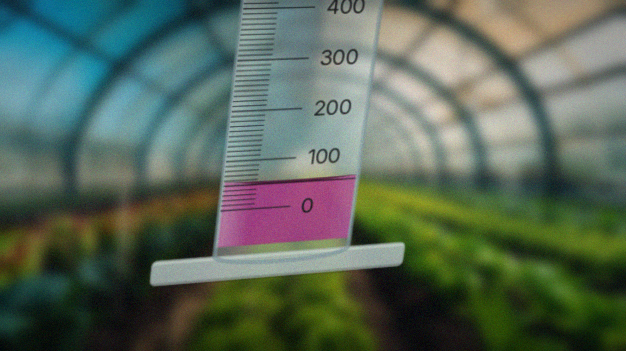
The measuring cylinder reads 50 mL
